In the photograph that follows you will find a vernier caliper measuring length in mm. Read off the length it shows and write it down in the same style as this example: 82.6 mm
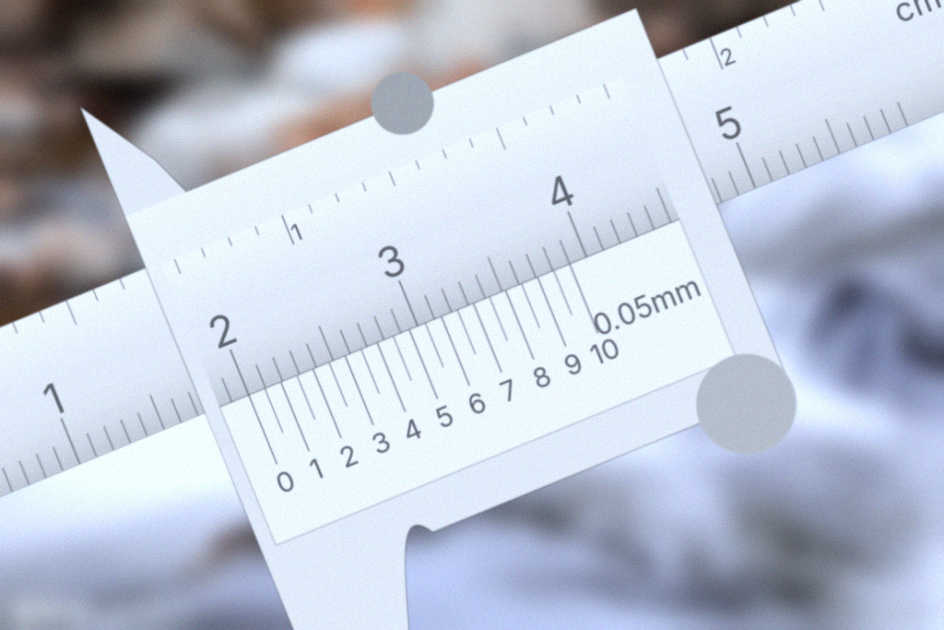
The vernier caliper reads 20.0 mm
